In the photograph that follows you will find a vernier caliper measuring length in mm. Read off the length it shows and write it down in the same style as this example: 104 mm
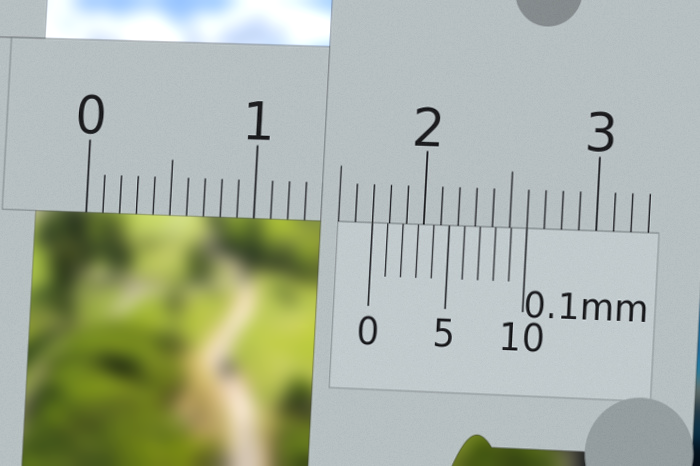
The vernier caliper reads 17.0 mm
